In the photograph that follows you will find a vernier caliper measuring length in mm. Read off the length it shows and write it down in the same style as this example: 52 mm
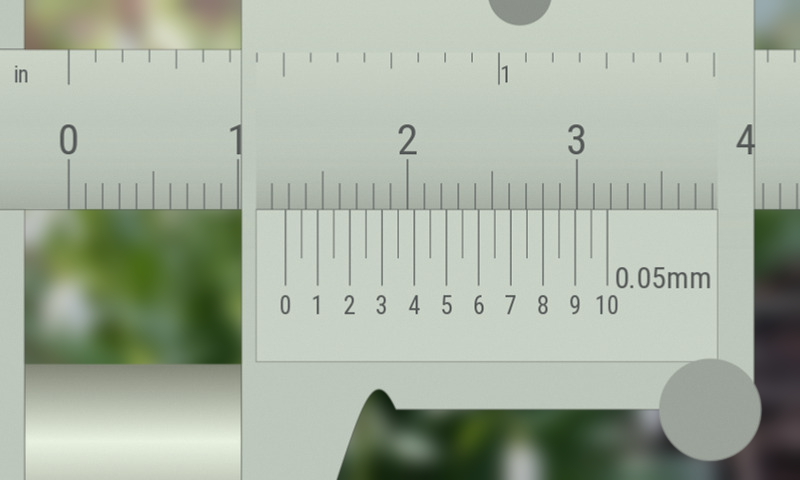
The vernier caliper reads 12.8 mm
